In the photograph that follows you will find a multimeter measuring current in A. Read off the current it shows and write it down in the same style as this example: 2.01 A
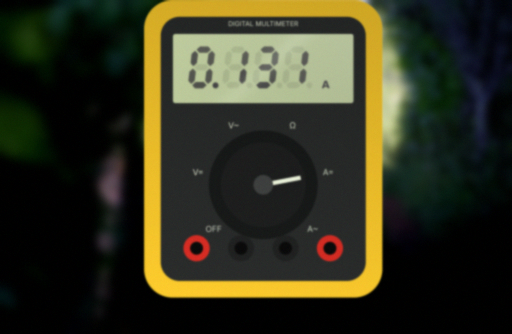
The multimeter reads 0.131 A
